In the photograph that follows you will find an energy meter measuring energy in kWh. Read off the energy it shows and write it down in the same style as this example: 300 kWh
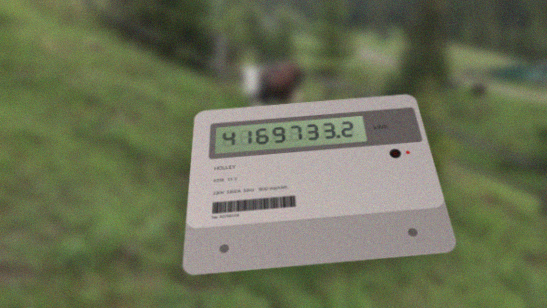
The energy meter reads 4169733.2 kWh
